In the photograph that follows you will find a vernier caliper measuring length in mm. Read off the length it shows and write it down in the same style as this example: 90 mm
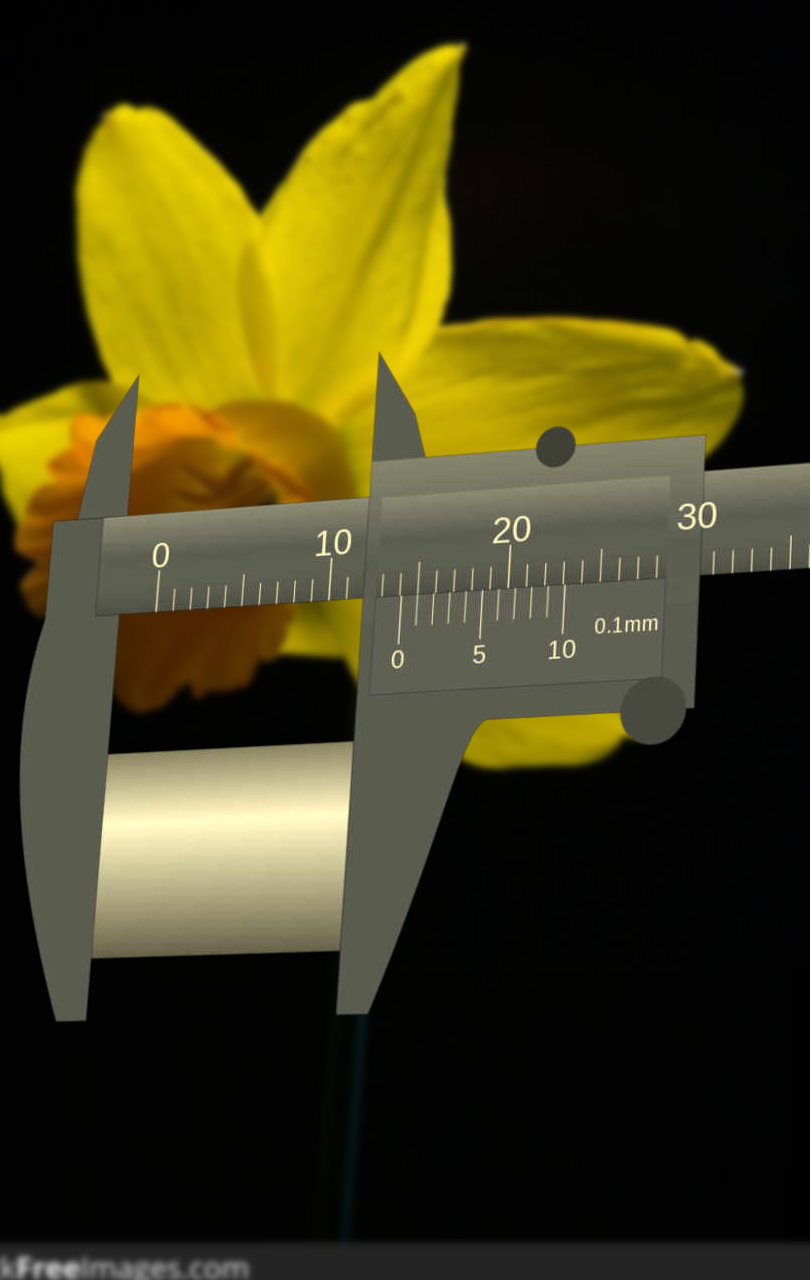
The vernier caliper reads 14.1 mm
